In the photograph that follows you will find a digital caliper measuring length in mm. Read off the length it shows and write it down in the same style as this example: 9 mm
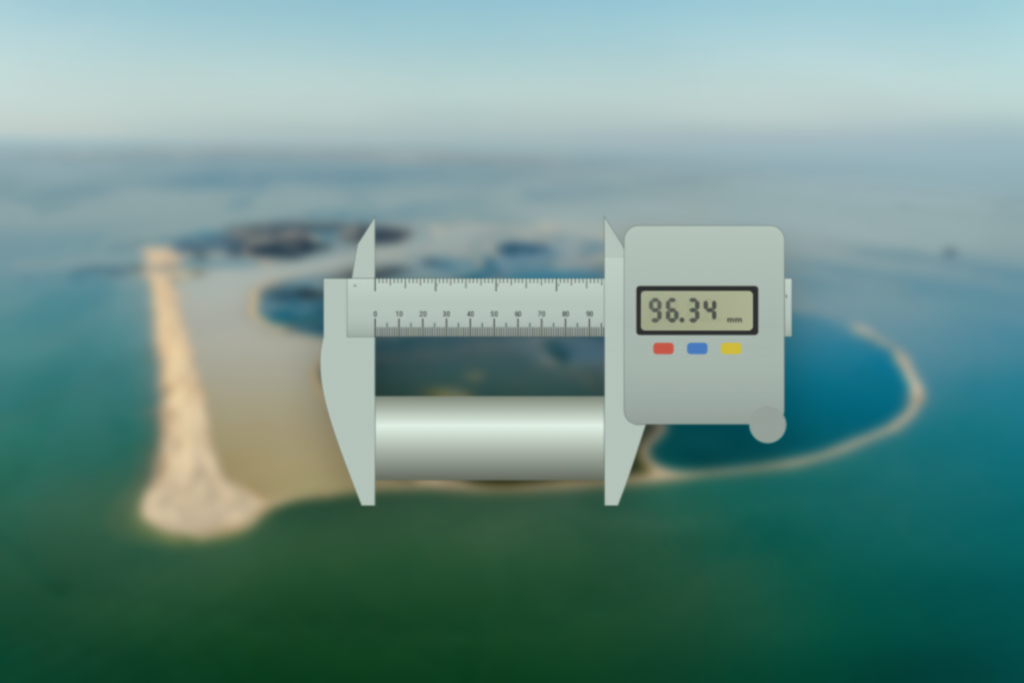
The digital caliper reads 96.34 mm
